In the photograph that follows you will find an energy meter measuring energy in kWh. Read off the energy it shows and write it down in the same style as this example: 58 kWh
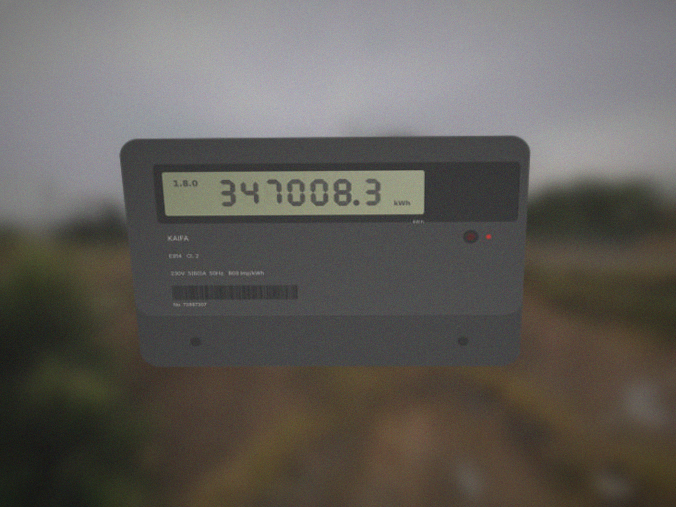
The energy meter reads 347008.3 kWh
